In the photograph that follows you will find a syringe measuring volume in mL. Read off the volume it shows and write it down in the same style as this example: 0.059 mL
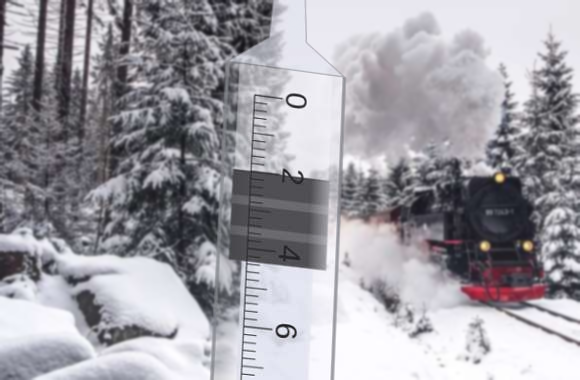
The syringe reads 2 mL
